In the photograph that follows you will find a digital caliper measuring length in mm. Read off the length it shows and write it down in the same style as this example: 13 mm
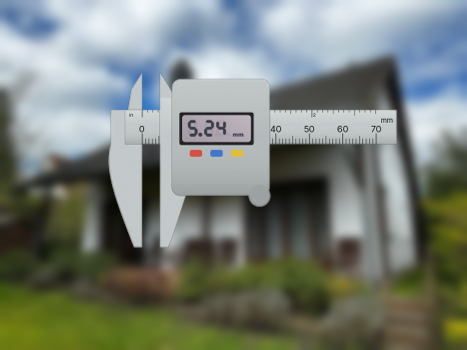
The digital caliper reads 5.24 mm
